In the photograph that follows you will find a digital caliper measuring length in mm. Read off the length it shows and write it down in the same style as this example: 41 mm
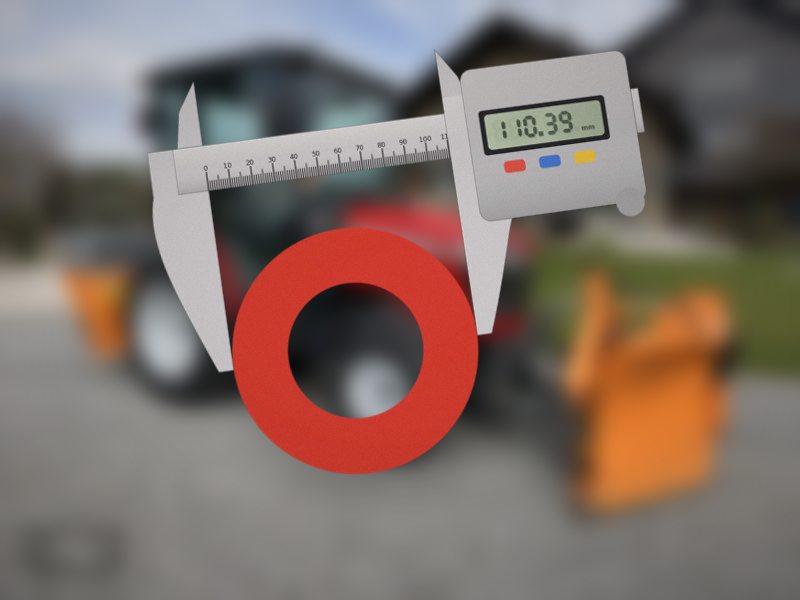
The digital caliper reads 110.39 mm
